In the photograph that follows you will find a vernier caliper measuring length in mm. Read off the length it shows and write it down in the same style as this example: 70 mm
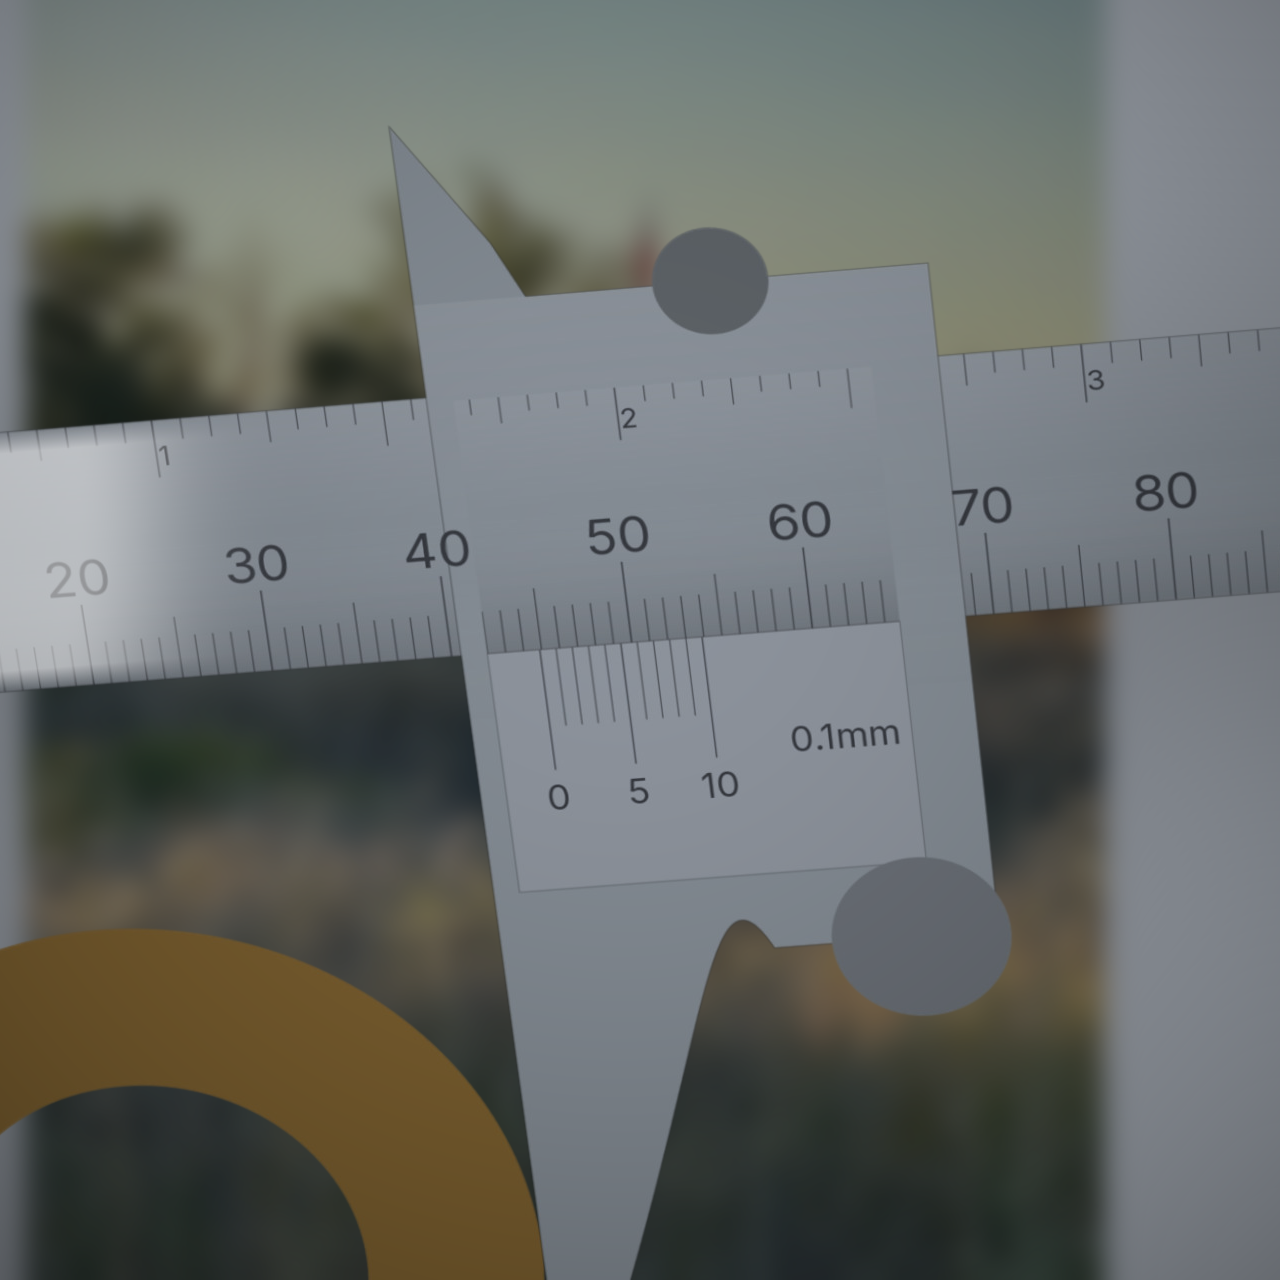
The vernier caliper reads 44.9 mm
